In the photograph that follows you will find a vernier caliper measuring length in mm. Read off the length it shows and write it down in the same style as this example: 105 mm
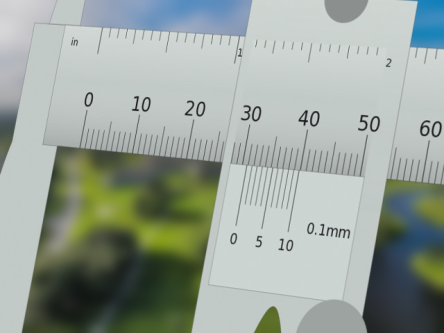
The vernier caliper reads 30.8 mm
